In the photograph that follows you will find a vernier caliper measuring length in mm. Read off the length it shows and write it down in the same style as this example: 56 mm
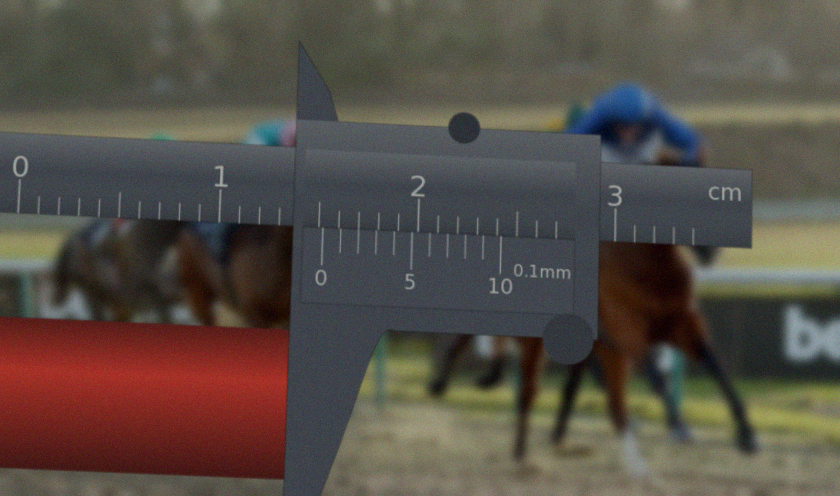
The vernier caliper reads 15.2 mm
